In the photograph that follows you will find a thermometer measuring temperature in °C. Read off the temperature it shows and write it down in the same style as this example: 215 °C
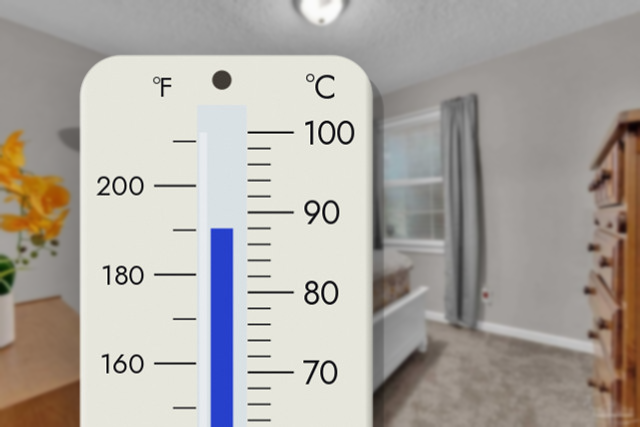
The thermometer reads 88 °C
